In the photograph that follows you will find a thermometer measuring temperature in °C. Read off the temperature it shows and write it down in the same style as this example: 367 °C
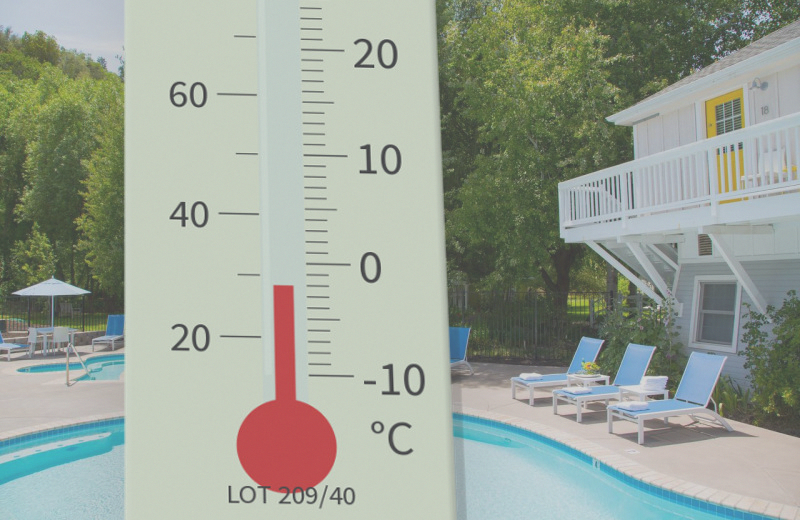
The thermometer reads -2 °C
